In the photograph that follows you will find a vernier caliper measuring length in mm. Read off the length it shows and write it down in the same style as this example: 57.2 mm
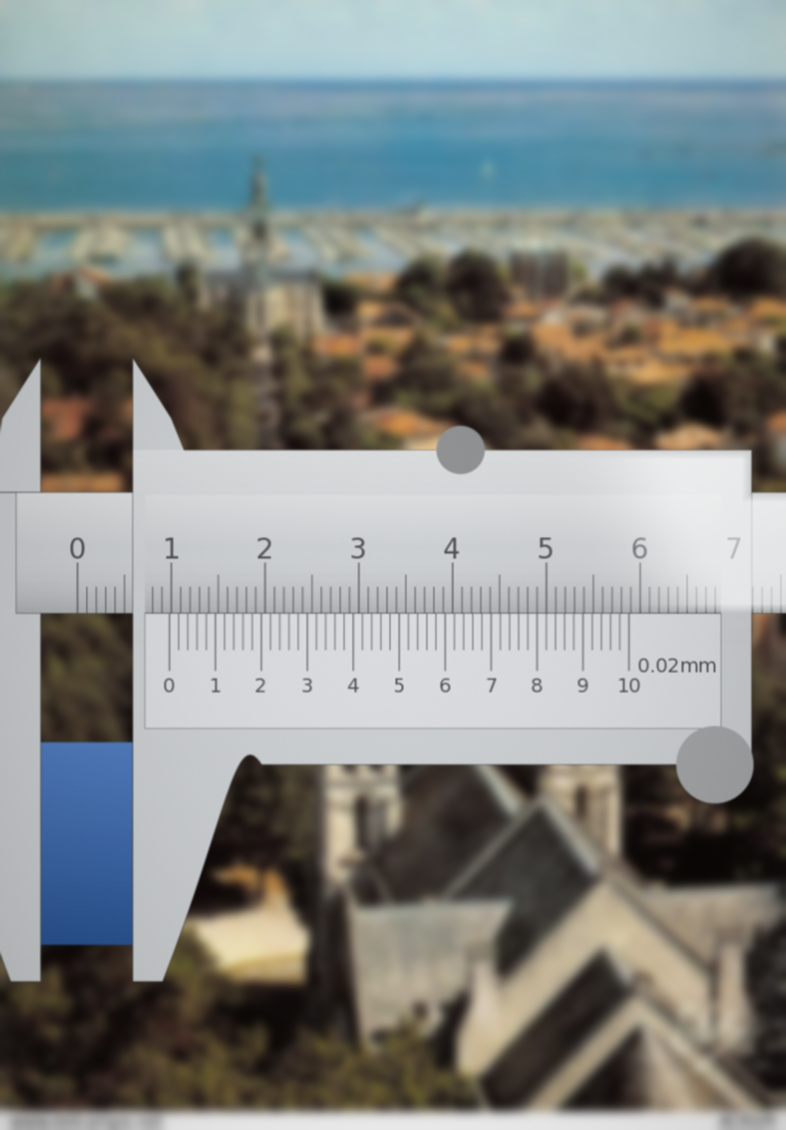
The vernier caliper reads 9.8 mm
